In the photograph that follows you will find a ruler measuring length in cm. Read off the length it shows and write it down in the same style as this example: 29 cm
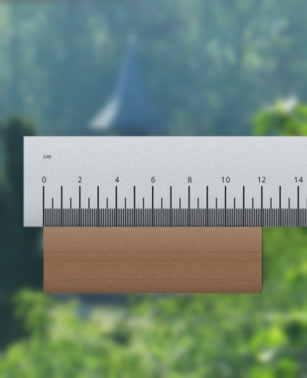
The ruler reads 12 cm
